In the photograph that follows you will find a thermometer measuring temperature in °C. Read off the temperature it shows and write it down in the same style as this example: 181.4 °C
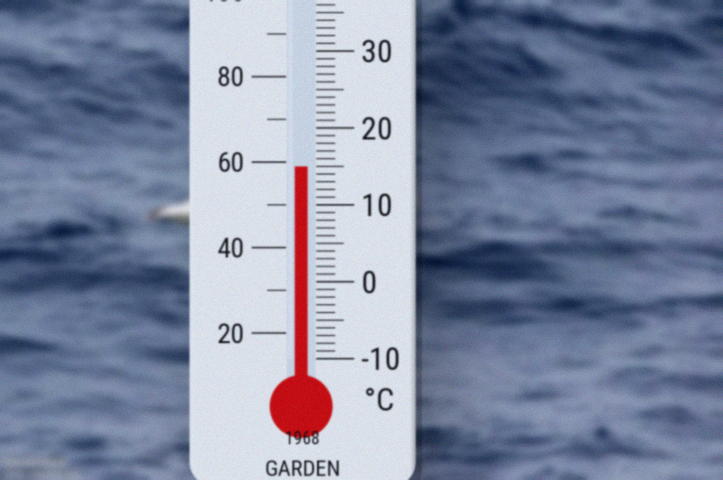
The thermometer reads 15 °C
